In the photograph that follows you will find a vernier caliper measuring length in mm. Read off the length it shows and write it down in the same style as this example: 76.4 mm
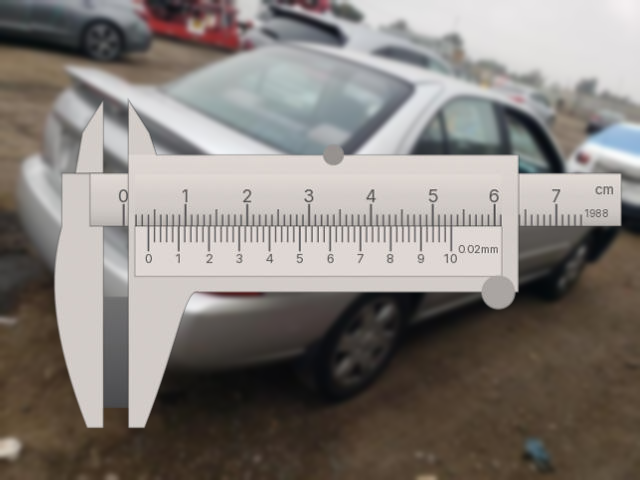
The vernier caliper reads 4.0 mm
